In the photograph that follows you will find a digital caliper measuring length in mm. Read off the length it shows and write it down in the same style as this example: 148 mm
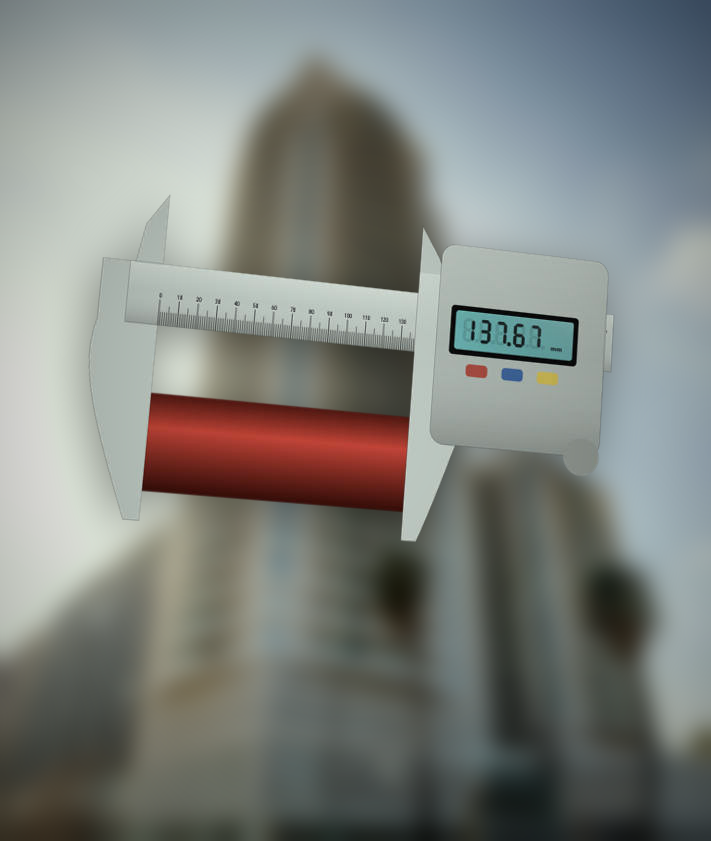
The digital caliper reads 137.67 mm
